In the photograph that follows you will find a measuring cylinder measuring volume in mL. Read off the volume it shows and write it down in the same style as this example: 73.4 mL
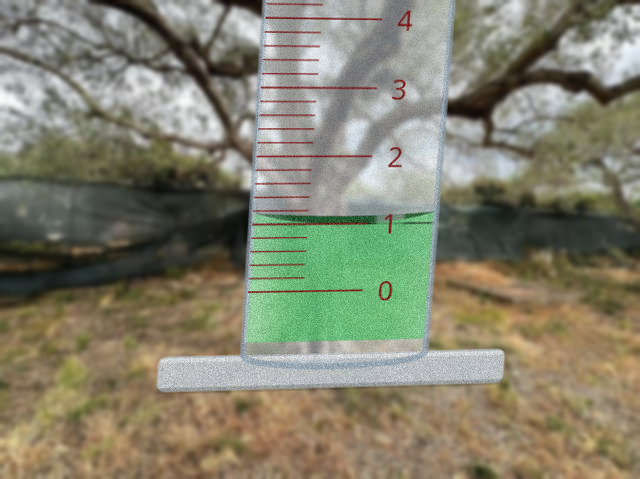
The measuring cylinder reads 1 mL
